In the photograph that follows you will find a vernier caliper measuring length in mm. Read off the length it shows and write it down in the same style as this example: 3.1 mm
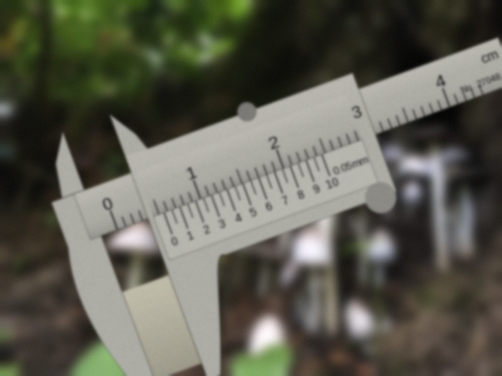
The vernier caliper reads 5.6 mm
